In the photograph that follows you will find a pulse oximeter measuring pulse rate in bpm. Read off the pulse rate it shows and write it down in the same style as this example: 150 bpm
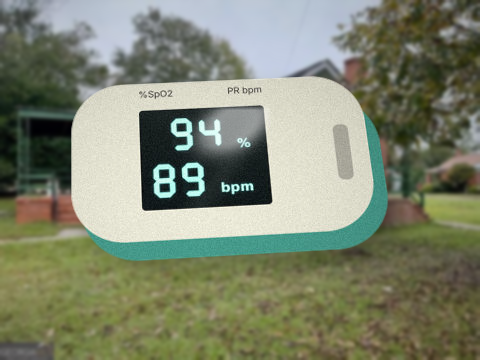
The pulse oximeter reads 89 bpm
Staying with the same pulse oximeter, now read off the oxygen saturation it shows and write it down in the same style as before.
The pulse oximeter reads 94 %
